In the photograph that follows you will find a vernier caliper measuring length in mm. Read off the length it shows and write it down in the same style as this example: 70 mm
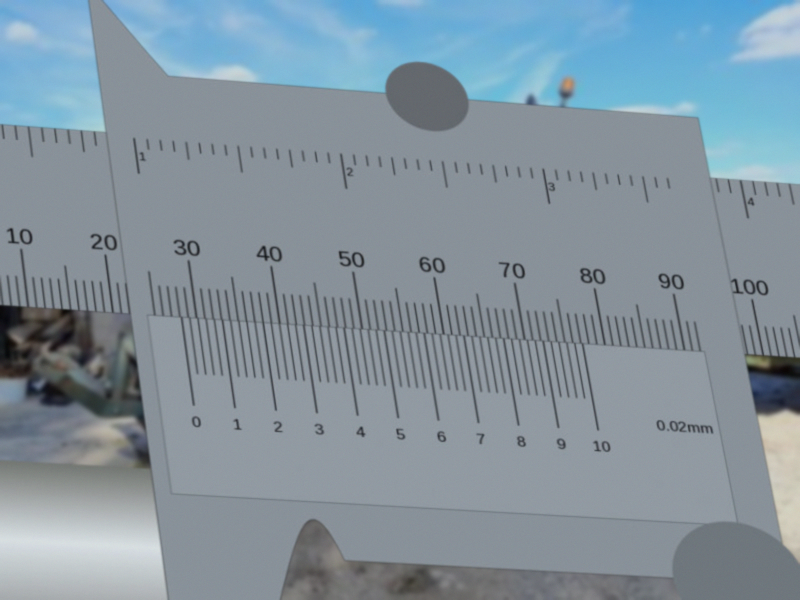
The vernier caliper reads 28.2 mm
